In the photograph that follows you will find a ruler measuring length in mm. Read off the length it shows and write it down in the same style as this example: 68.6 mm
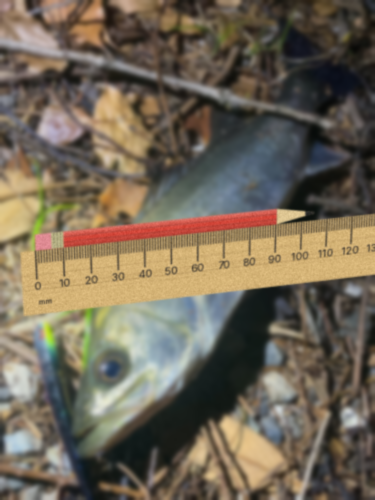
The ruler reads 105 mm
